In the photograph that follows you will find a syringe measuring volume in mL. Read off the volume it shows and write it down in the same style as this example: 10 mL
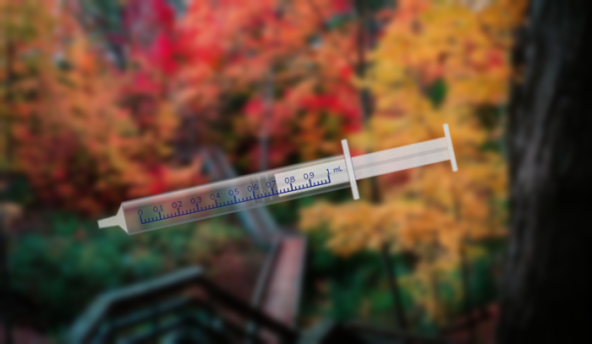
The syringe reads 0.6 mL
